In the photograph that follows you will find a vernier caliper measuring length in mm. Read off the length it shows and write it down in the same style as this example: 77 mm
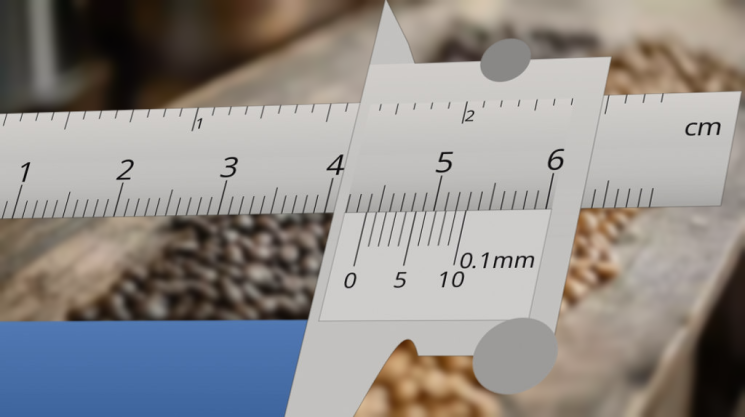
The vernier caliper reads 43.9 mm
